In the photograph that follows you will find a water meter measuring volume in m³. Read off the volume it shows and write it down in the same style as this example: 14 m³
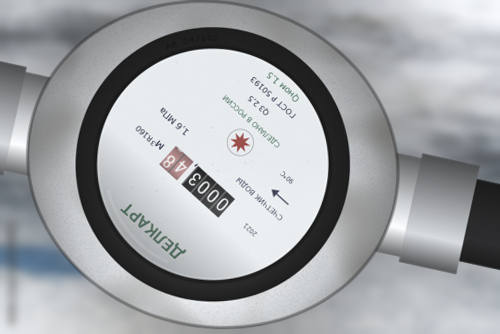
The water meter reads 3.48 m³
